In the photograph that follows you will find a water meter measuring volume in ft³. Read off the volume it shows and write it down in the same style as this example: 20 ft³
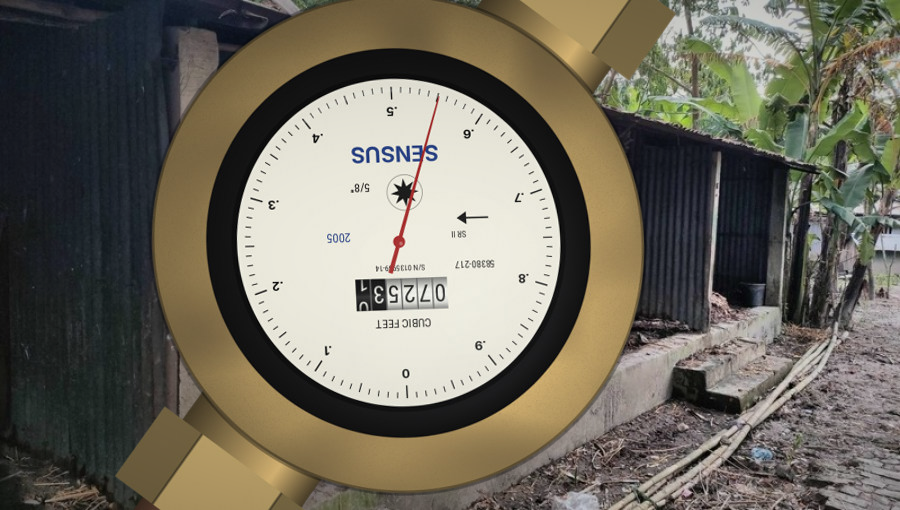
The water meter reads 72530.55 ft³
